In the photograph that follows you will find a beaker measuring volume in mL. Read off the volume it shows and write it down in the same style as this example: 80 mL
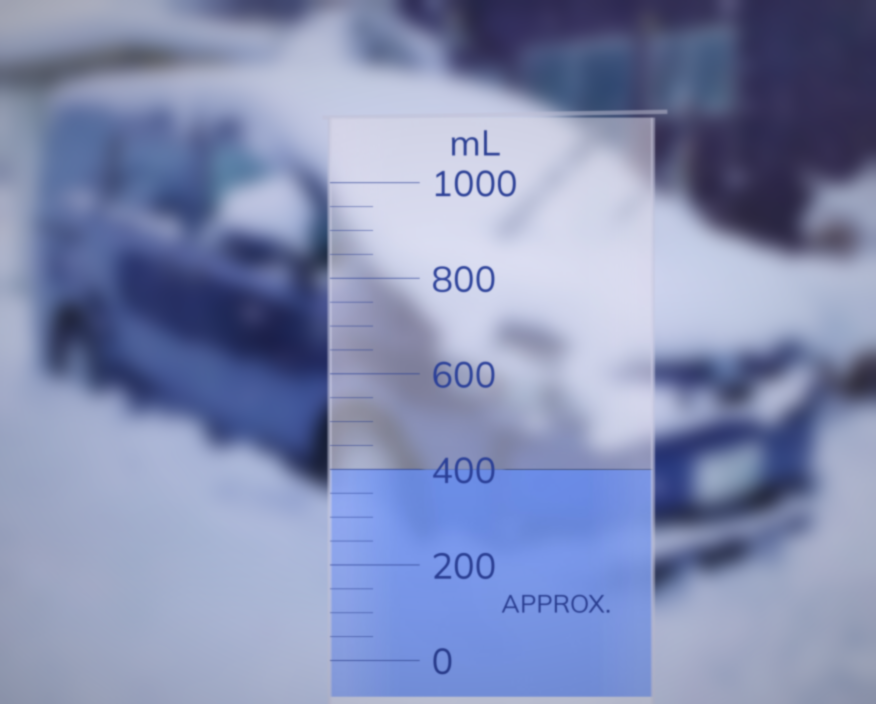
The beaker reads 400 mL
